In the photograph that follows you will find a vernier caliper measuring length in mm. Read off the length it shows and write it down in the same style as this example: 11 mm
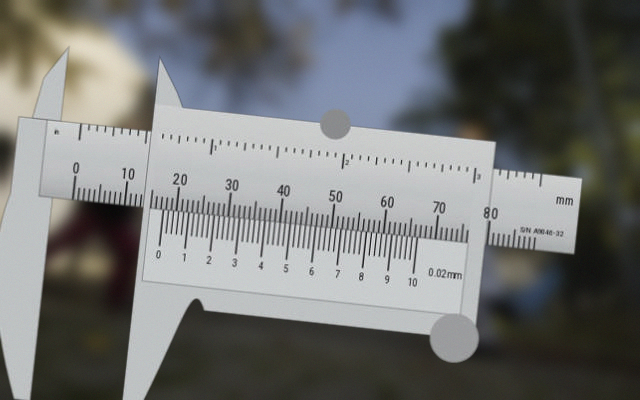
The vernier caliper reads 17.5 mm
